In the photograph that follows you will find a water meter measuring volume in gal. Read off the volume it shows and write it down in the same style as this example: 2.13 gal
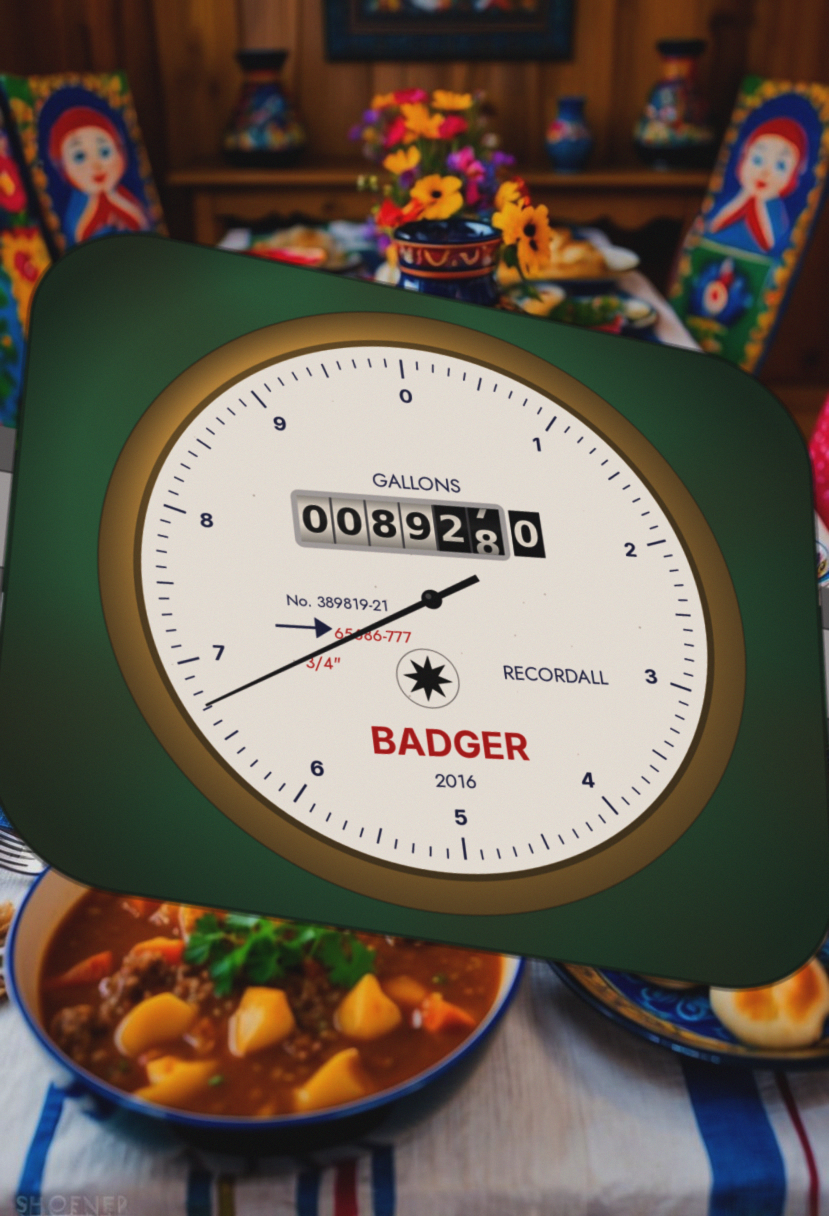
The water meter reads 89276.7 gal
